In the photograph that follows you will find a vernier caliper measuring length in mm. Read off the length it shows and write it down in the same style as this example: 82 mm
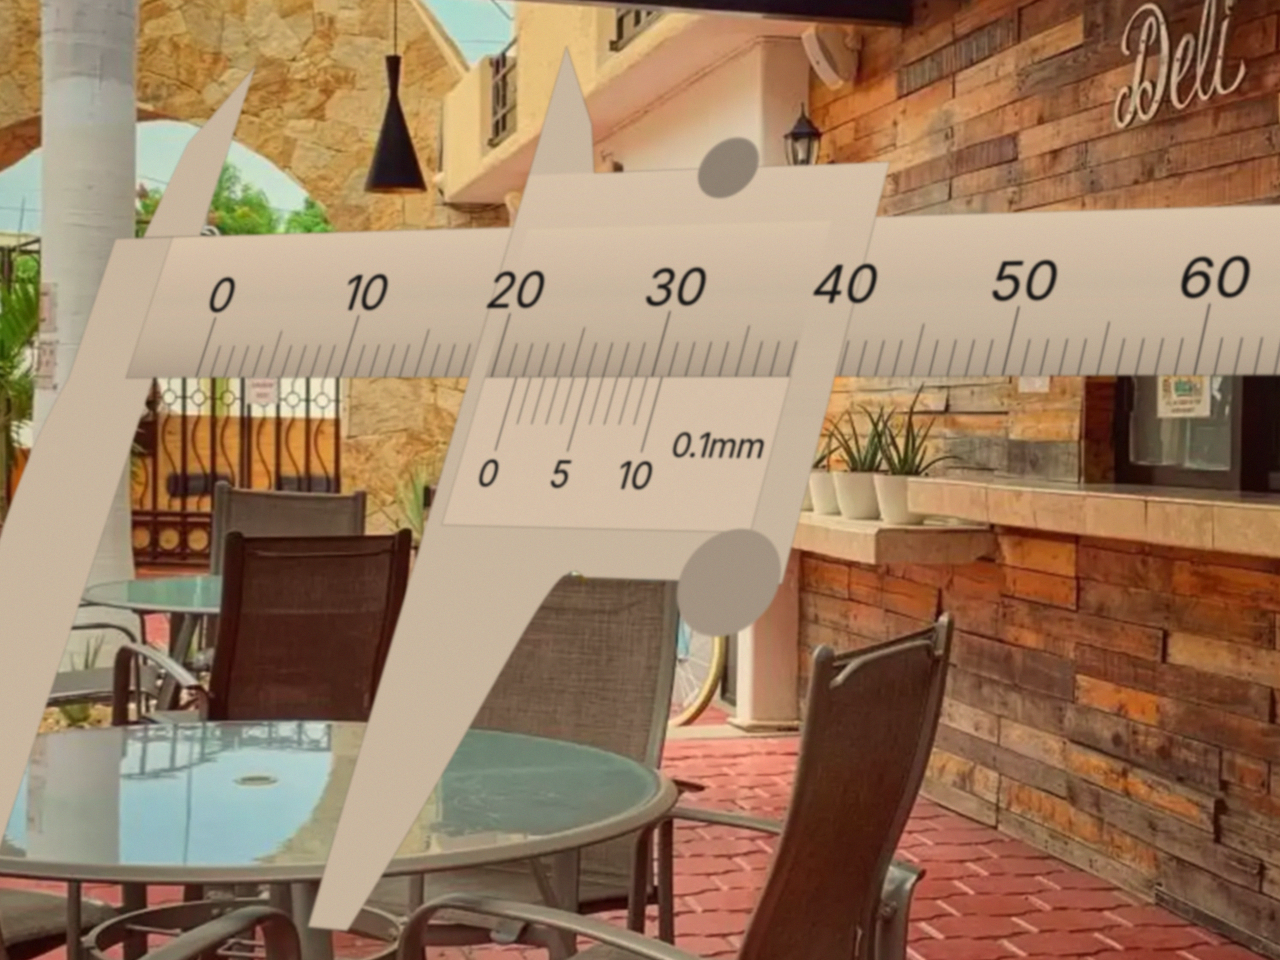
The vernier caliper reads 21.6 mm
